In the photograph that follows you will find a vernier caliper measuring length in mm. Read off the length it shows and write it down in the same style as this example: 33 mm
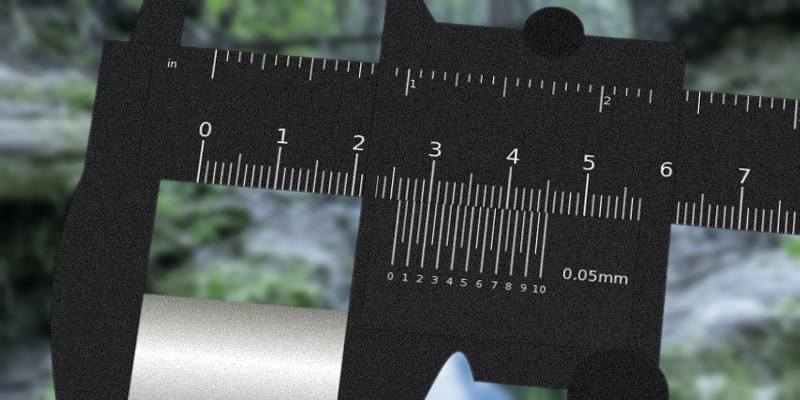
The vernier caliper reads 26.2 mm
